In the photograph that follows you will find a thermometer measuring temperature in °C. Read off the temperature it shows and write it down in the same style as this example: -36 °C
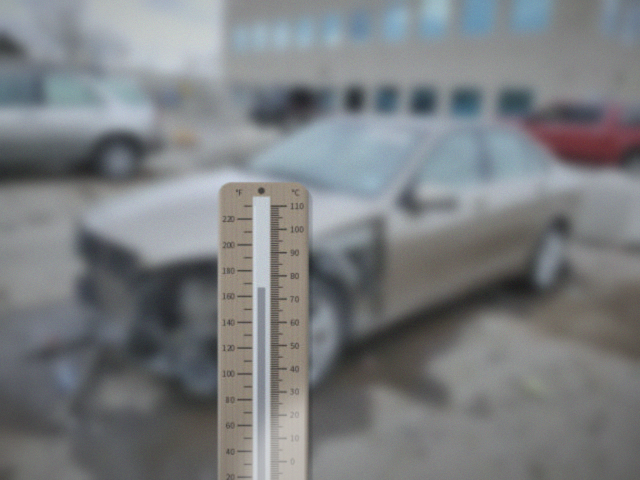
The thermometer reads 75 °C
